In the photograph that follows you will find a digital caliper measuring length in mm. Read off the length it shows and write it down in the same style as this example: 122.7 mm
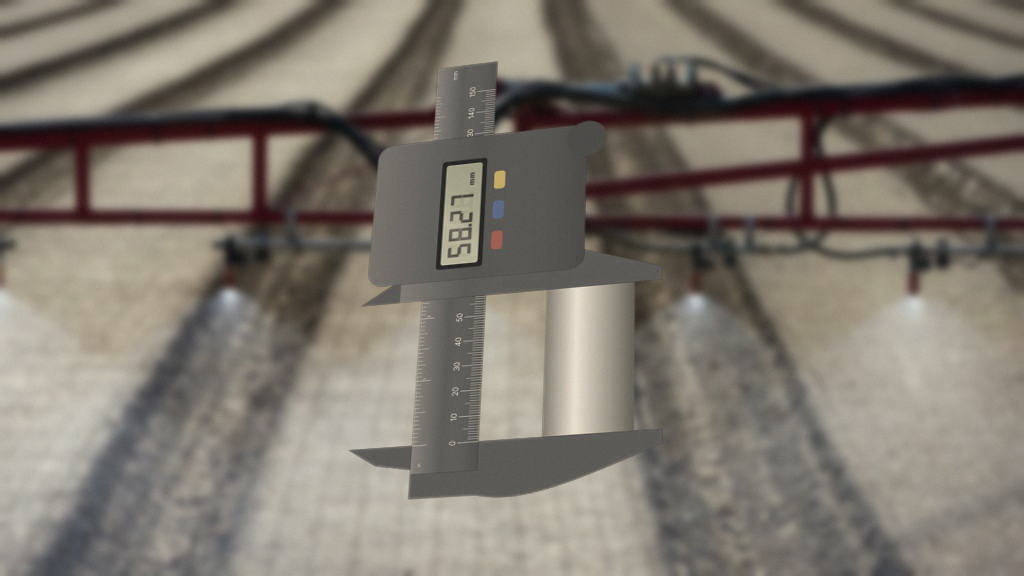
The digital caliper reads 58.27 mm
